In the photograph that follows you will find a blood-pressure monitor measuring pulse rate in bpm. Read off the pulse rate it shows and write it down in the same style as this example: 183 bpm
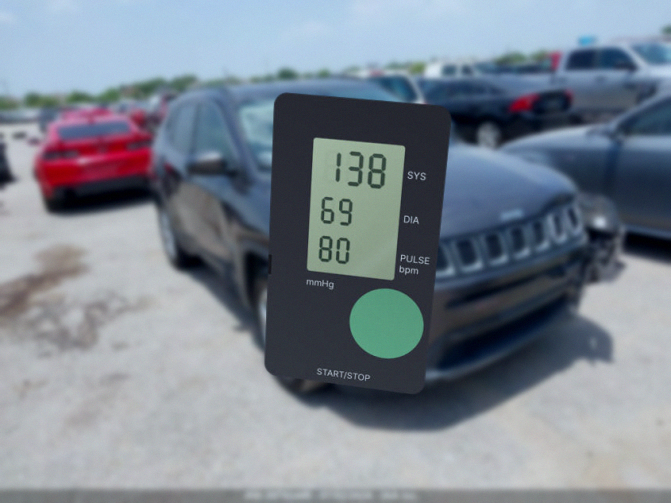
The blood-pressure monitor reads 80 bpm
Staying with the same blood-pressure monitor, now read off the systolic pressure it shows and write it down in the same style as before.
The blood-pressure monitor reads 138 mmHg
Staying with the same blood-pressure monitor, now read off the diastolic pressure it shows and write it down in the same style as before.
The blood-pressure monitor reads 69 mmHg
